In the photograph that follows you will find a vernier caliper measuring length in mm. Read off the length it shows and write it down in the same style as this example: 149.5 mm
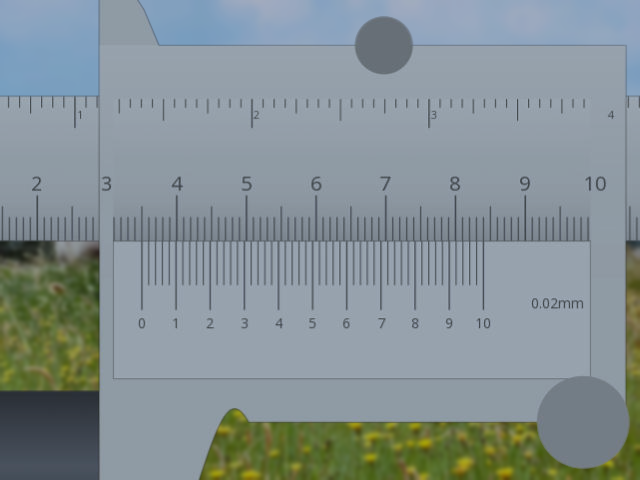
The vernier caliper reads 35.0 mm
